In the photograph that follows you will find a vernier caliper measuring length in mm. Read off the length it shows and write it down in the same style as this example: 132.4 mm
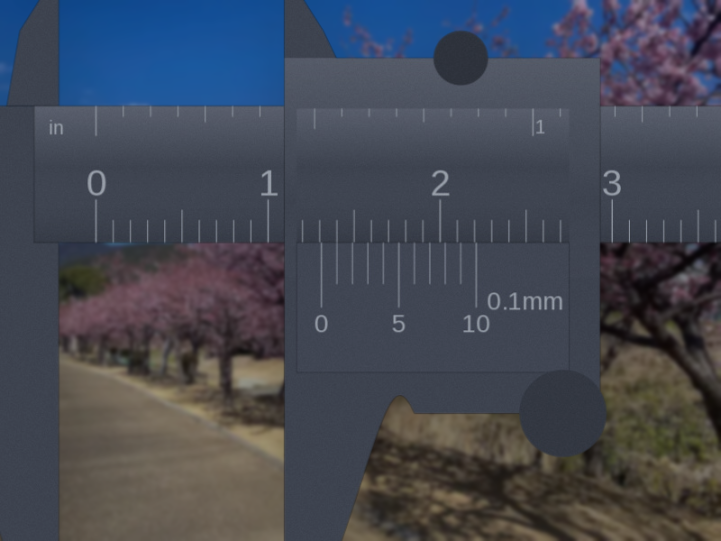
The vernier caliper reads 13.1 mm
